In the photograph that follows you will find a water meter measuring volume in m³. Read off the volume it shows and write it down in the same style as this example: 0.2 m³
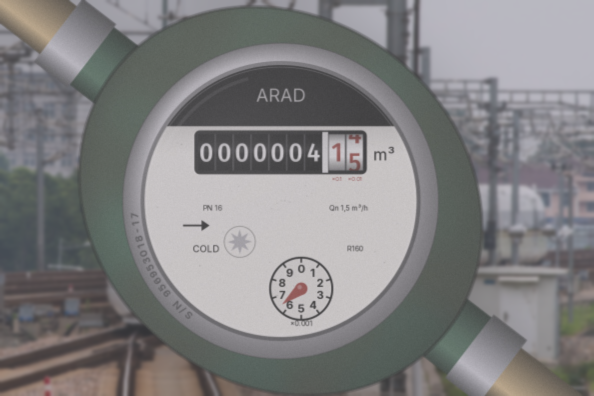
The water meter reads 4.146 m³
